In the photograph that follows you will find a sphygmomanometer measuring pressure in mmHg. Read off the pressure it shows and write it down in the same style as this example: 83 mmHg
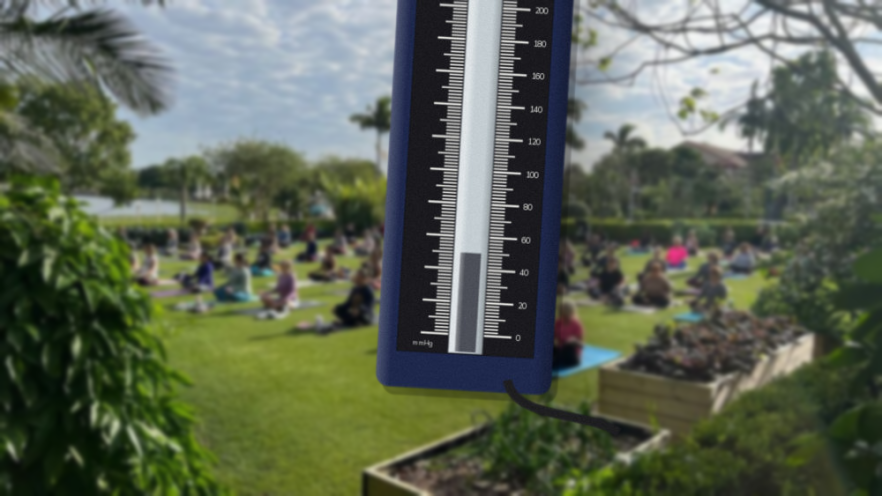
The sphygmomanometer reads 50 mmHg
